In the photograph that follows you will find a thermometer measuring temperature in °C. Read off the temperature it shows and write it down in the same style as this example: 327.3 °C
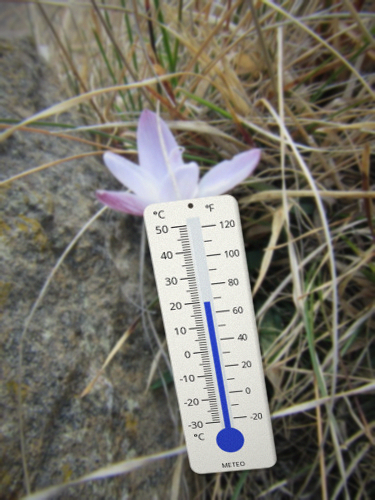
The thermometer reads 20 °C
